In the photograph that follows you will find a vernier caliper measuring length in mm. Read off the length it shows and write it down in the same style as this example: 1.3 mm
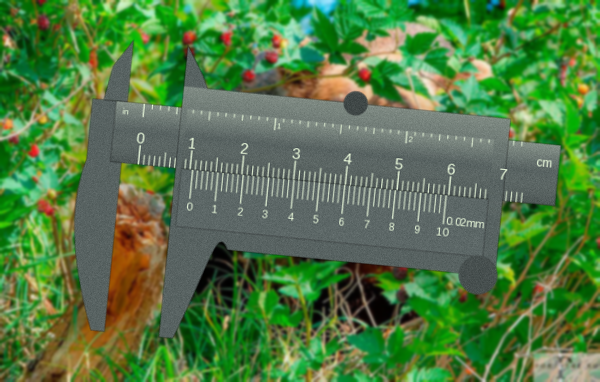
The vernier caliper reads 10.5 mm
